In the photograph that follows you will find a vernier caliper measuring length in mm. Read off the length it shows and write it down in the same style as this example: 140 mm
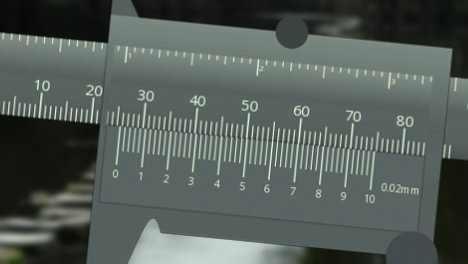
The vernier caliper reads 25.6 mm
